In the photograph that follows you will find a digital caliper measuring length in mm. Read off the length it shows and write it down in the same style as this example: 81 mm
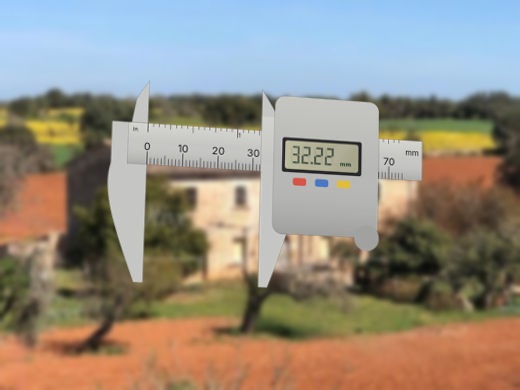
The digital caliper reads 32.22 mm
